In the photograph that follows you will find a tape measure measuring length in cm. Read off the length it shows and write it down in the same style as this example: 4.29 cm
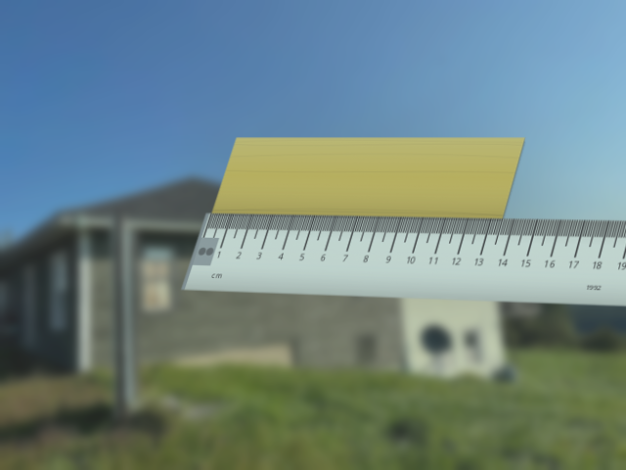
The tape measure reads 13.5 cm
